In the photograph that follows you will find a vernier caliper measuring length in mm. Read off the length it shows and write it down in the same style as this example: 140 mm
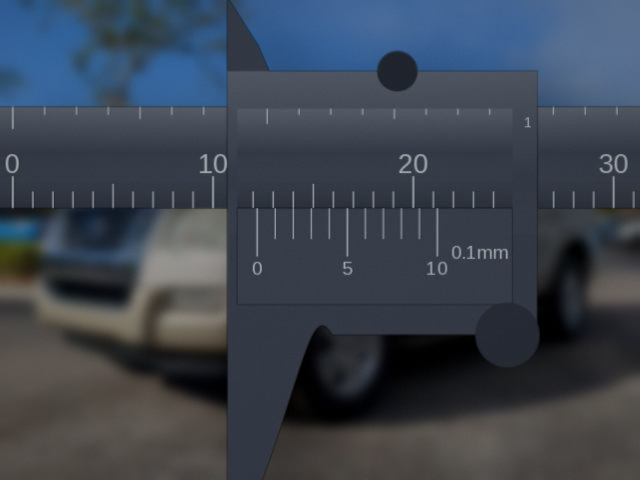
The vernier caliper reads 12.2 mm
